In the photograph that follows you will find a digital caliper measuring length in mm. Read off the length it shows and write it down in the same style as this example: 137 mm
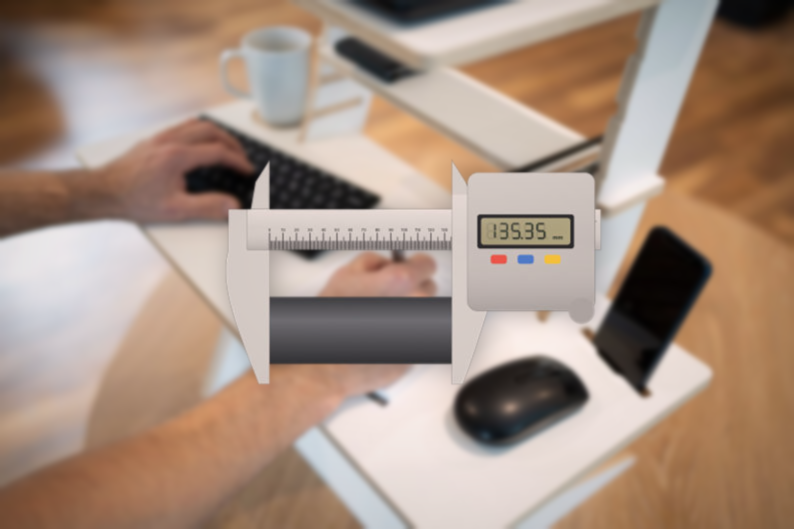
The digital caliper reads 135.35 mm
